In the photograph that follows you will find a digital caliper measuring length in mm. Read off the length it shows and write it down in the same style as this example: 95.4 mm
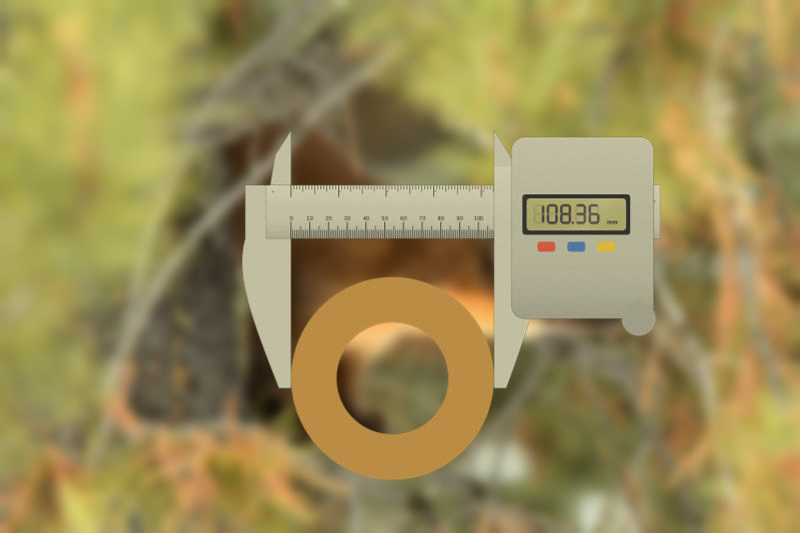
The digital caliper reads 108.36 mm
